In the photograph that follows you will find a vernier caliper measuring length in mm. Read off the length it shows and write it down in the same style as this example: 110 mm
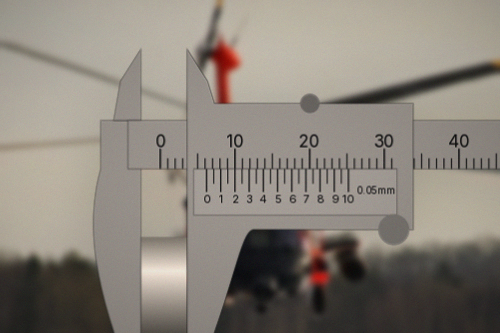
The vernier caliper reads 6.2 mm
